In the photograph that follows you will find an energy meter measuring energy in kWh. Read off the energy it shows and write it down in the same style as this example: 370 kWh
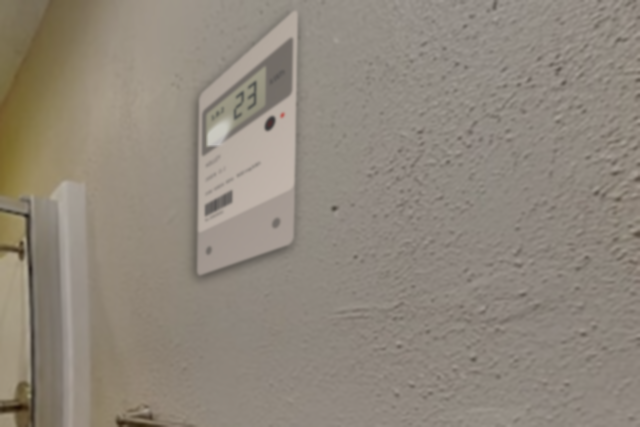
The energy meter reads 23 kWh
